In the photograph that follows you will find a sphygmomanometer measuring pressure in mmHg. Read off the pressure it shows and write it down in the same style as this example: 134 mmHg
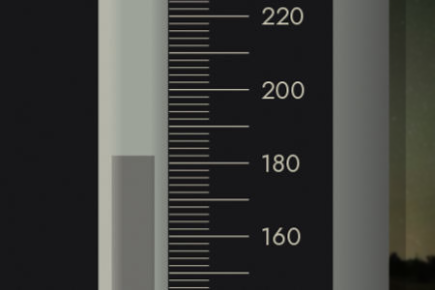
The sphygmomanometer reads 182 mmHg
